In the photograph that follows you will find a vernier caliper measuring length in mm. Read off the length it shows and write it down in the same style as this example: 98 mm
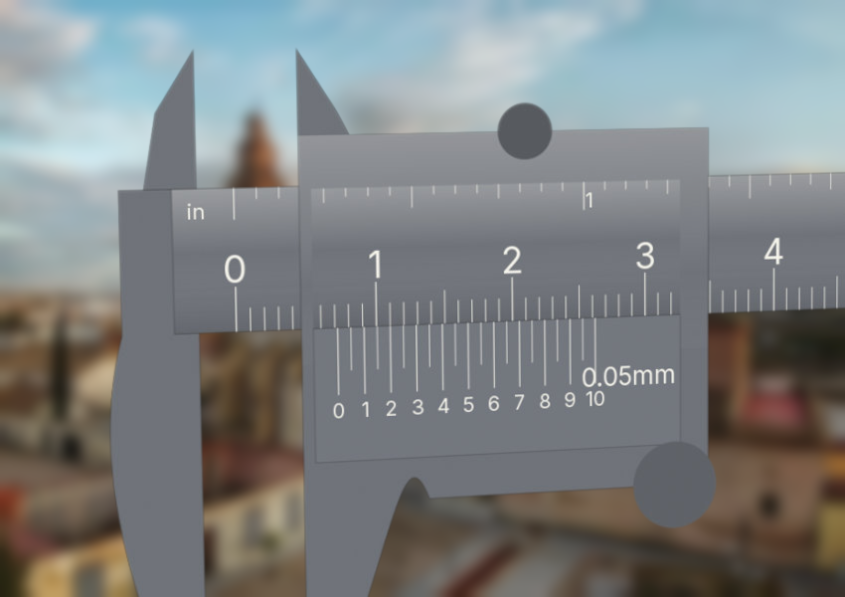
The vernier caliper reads 7.2 mm
